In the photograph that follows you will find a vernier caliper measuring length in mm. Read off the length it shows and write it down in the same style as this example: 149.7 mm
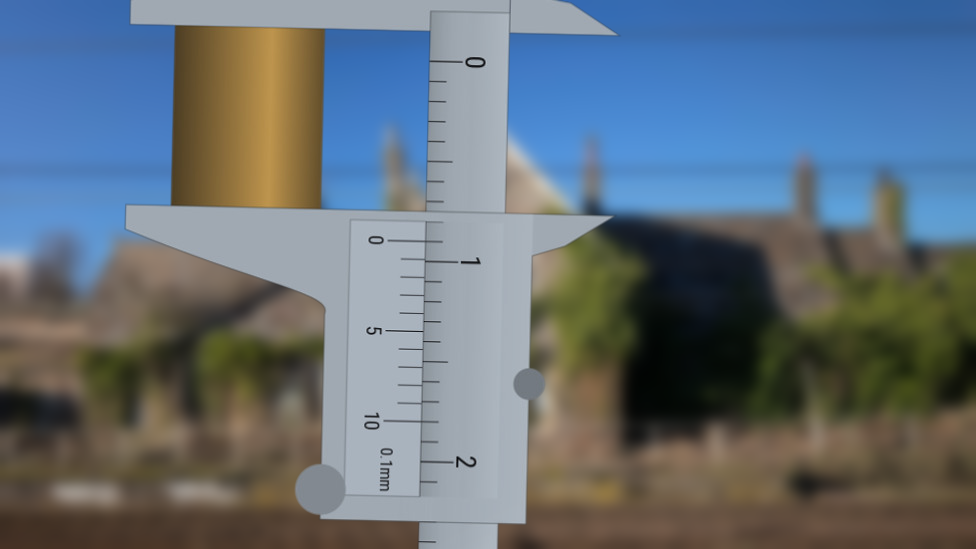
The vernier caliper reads 9.0 mm
